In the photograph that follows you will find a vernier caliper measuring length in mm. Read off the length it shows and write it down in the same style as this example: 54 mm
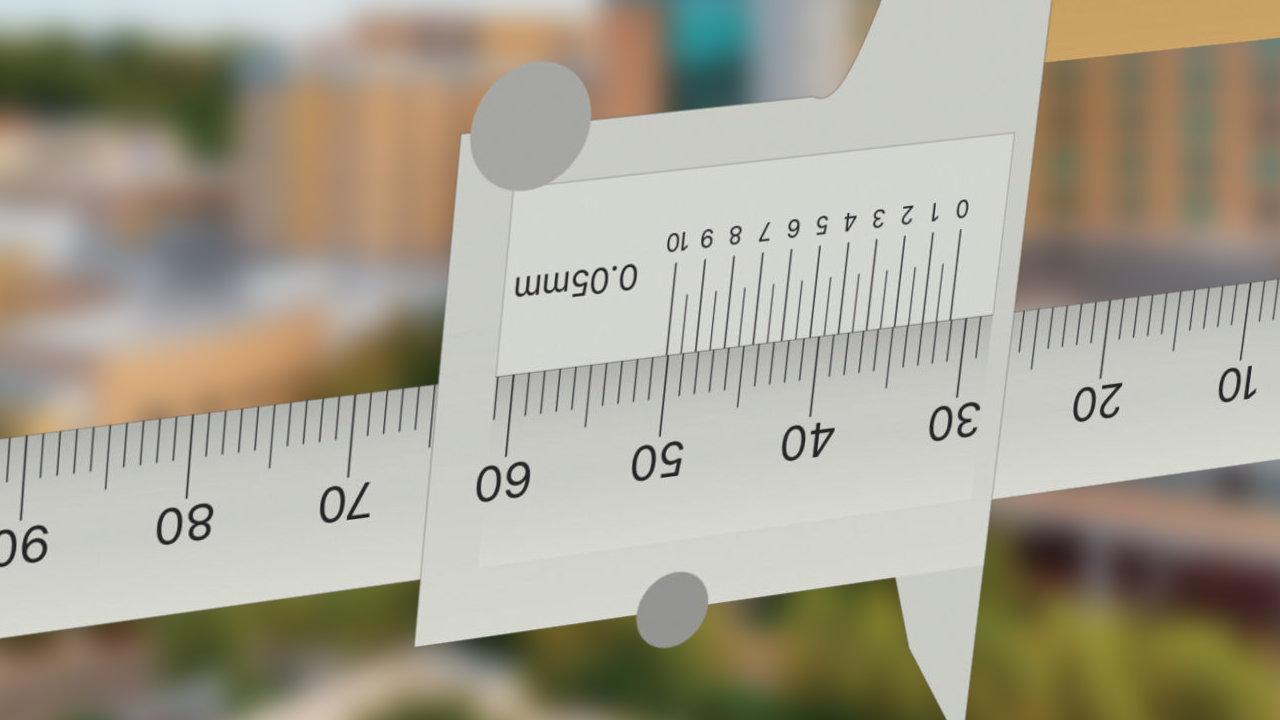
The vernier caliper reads 31.1 mm
